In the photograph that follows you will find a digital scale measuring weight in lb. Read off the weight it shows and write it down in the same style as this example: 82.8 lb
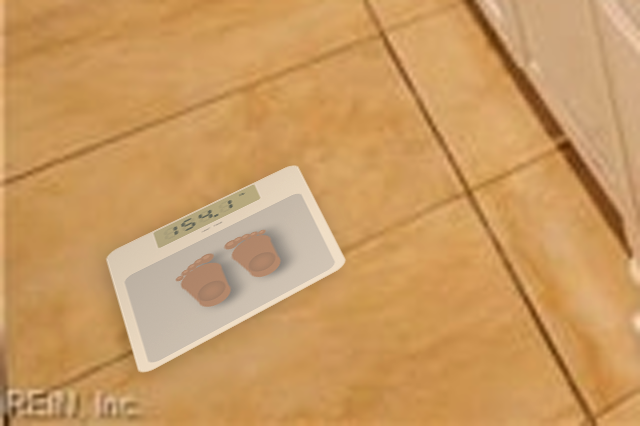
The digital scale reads 154.1 lb
